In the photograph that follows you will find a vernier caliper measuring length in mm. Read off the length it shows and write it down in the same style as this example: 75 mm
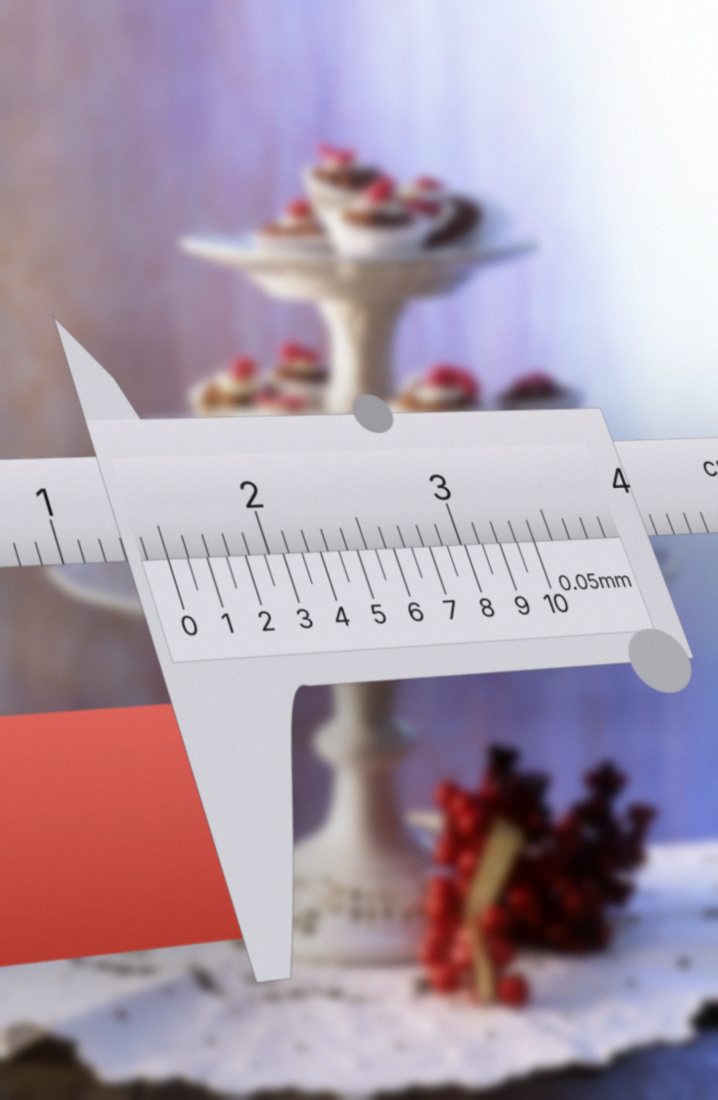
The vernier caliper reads 15.0 mm
